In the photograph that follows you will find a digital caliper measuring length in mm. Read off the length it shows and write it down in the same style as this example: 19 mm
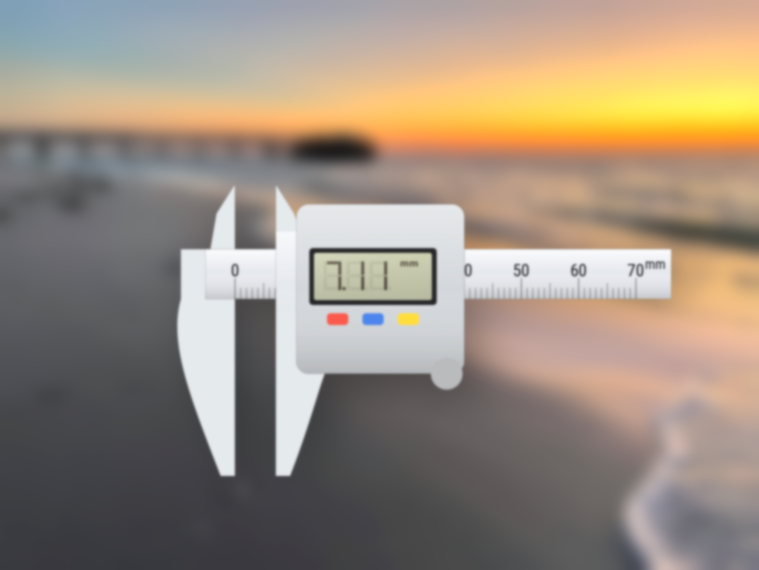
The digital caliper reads 7.11 mm
